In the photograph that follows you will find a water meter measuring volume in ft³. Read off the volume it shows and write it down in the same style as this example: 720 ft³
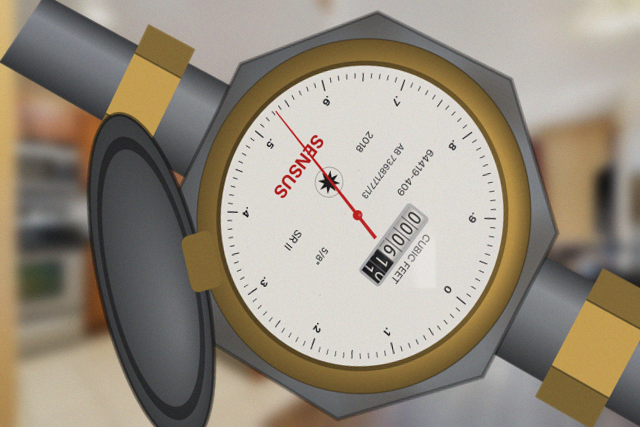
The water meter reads 610.53 ft³
